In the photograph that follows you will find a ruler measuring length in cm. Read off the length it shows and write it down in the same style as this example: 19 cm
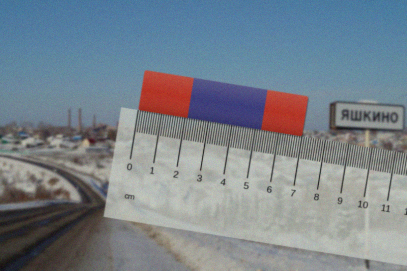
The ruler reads 7 cm
